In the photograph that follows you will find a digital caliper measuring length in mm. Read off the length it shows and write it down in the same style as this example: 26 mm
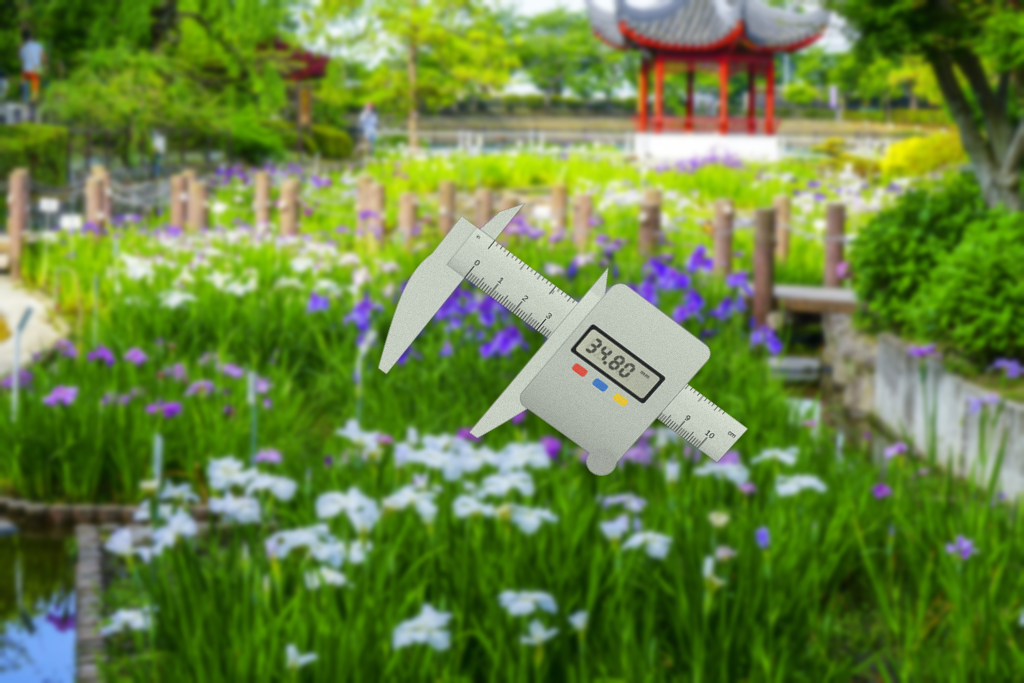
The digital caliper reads 34.80 mm
